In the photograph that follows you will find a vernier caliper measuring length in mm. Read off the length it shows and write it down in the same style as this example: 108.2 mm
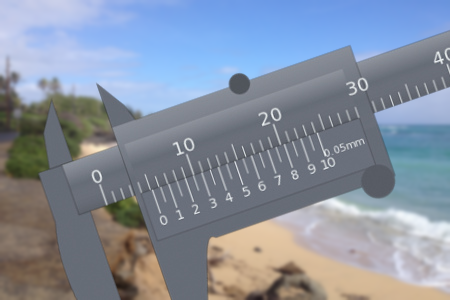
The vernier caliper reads 5.2 mm
